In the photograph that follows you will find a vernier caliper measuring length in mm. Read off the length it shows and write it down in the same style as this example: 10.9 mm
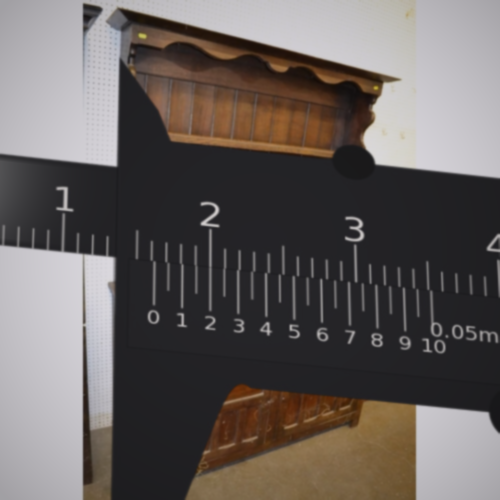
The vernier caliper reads 16.2 mm
